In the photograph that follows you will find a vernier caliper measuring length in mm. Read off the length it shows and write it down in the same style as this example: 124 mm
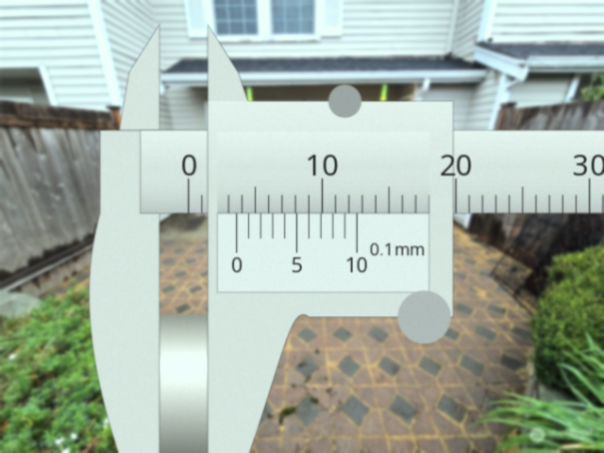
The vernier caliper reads 3.6 mm
